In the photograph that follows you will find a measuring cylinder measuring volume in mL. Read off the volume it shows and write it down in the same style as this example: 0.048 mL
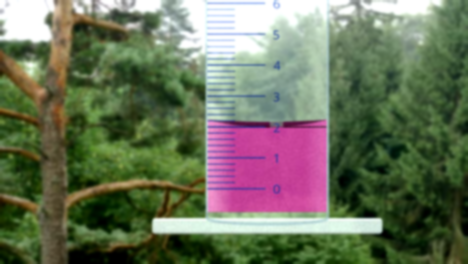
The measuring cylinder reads 2 mL
